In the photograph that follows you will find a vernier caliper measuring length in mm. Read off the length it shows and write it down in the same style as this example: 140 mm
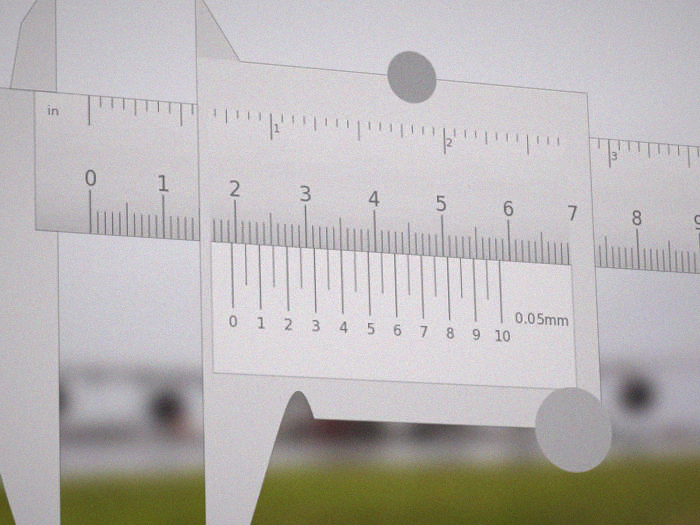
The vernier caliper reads 19.4 mm
